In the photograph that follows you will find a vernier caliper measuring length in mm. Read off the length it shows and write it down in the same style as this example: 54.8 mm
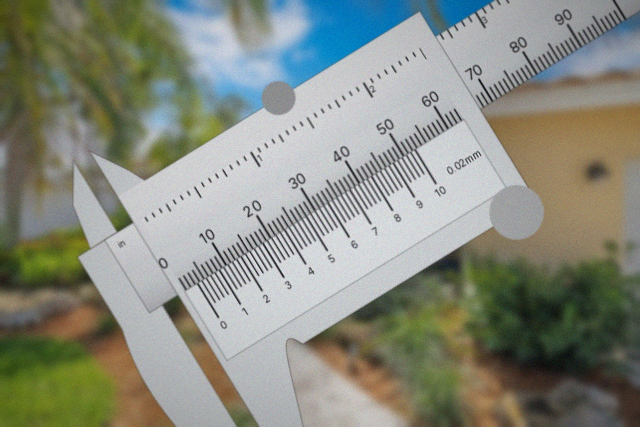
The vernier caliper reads 3.5 mm
